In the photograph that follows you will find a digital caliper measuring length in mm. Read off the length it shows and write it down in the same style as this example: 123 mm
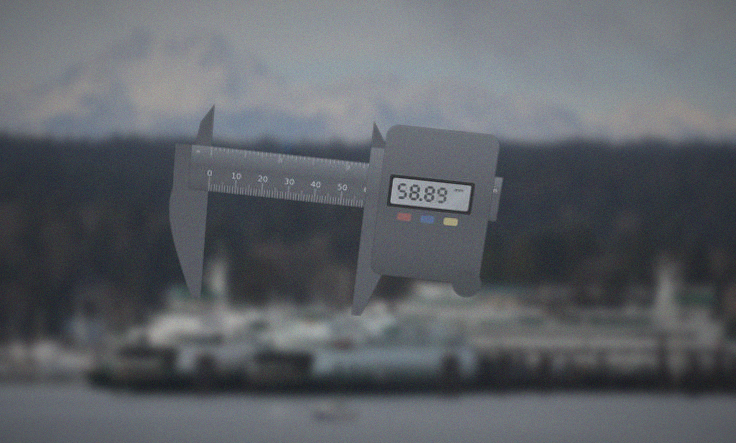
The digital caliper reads 58.89 mm
